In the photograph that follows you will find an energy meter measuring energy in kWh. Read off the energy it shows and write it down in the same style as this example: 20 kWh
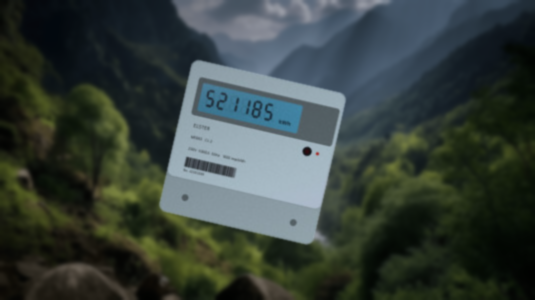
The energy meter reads 521185 kWh
